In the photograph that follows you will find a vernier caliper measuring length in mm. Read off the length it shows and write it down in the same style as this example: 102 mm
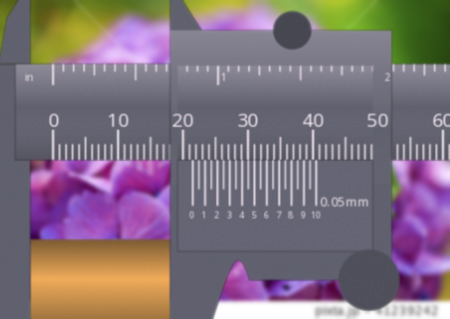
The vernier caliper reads 21.5 mm
